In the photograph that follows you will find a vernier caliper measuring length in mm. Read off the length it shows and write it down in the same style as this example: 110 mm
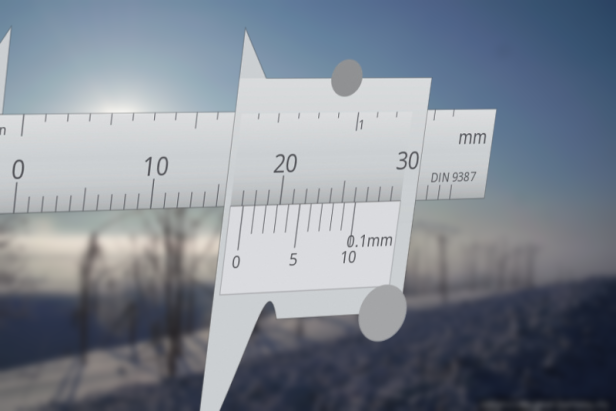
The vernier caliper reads 17.1 mm
